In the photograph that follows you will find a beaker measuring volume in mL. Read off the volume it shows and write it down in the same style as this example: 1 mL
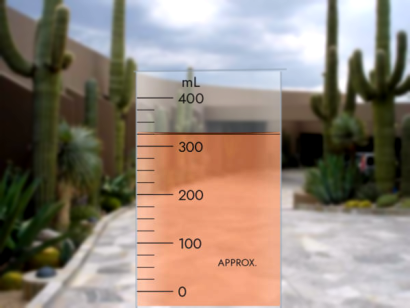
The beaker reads 325 mL
